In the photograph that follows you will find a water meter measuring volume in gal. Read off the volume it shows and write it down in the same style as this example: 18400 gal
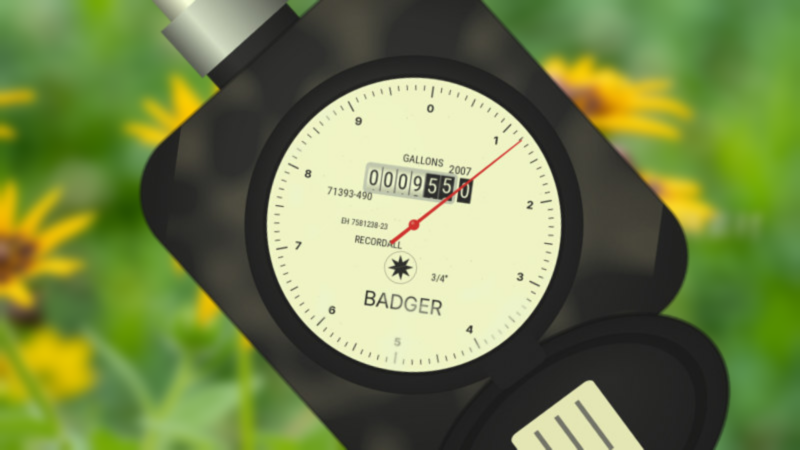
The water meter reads 9551.2 gal
